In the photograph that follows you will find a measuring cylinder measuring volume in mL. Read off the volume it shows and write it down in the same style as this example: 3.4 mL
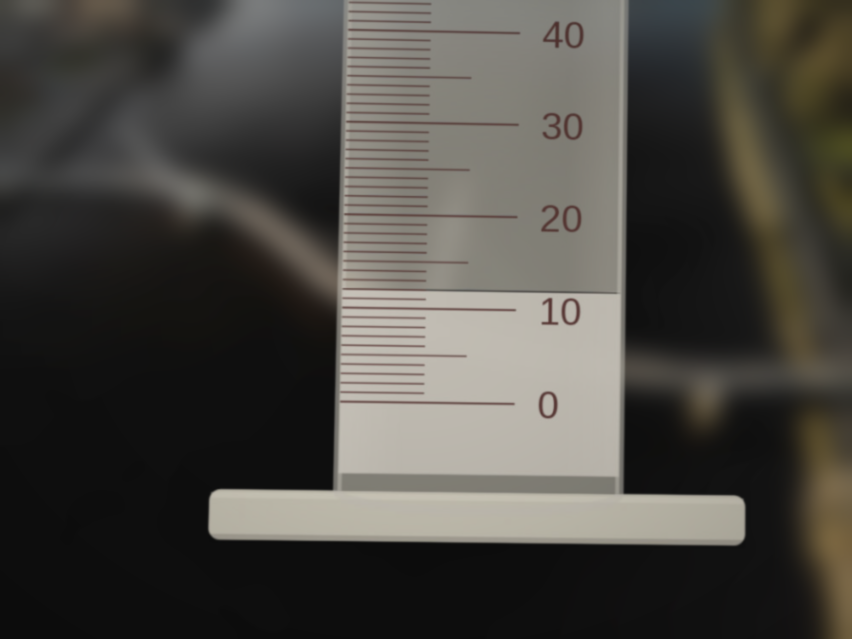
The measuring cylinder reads 12 mL
